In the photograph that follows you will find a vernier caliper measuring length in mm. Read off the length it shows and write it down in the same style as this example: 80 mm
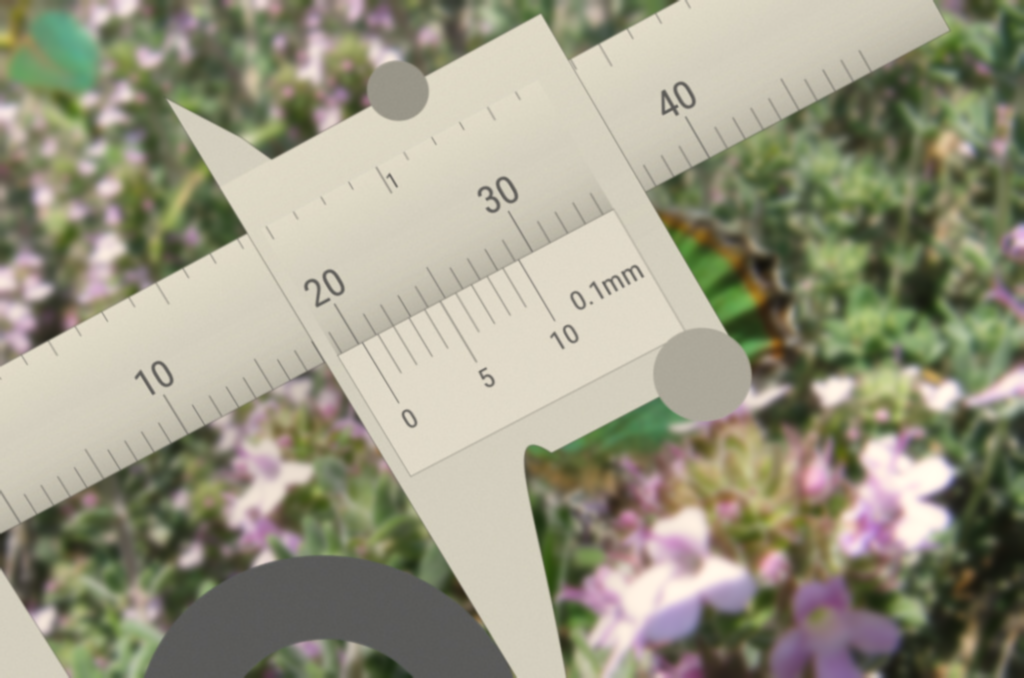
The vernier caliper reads 20.2 mm
